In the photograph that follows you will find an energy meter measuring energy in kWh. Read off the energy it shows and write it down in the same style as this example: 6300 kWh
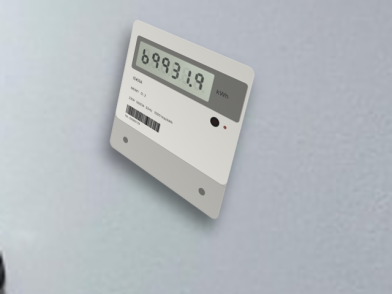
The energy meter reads 69931.9 kWh
